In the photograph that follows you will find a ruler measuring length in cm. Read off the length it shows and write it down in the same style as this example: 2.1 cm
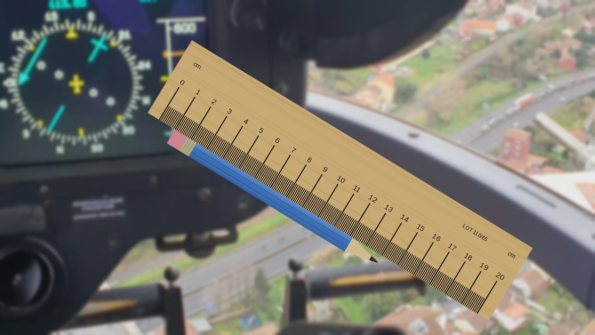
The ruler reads 13 cm
